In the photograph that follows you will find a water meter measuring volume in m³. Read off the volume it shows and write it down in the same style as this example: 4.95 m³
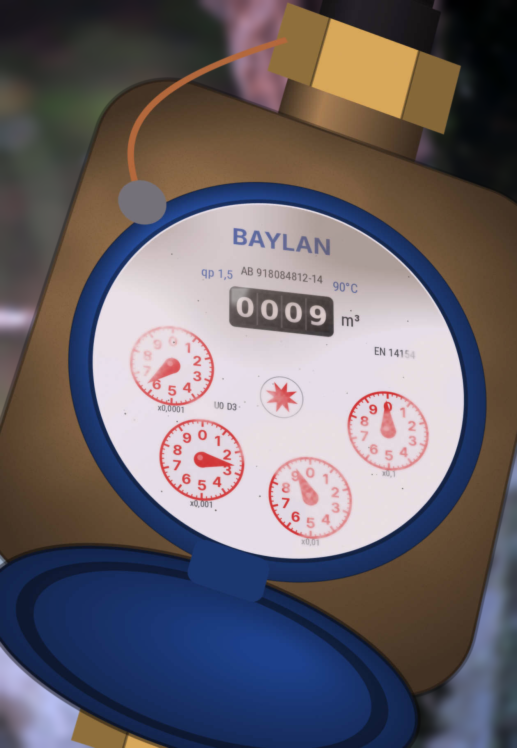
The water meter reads 8.9926 m³
